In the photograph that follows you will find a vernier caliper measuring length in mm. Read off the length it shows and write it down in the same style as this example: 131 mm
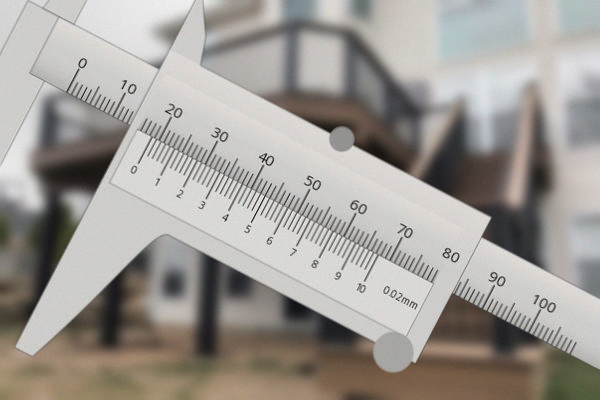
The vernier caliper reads 18.5 mm
